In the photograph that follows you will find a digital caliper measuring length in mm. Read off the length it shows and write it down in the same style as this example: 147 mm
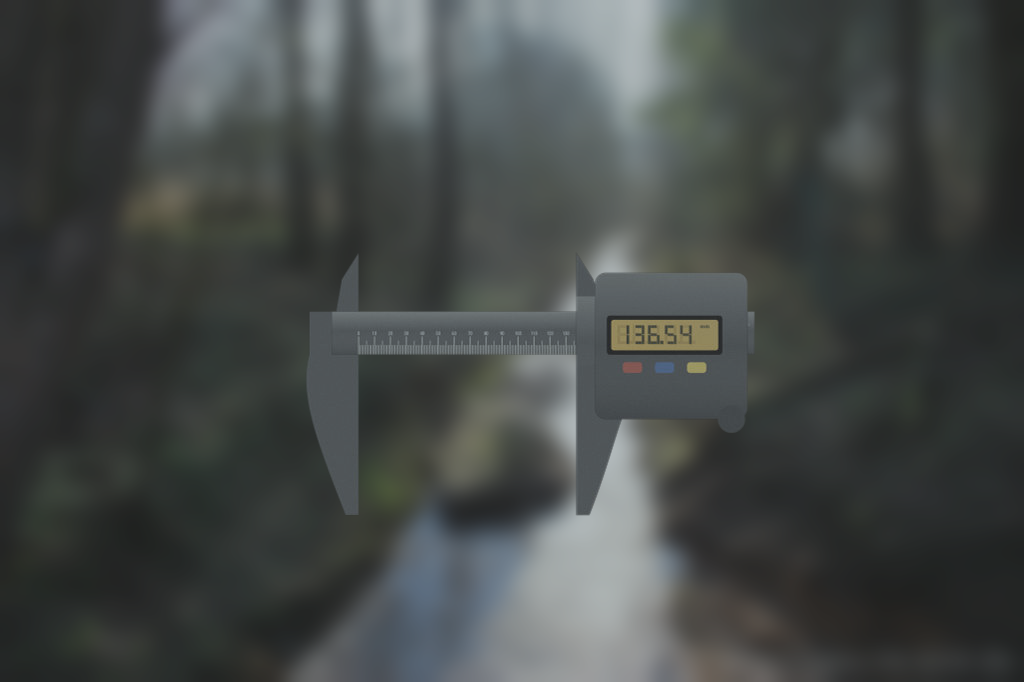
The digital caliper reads 136.54 mm
